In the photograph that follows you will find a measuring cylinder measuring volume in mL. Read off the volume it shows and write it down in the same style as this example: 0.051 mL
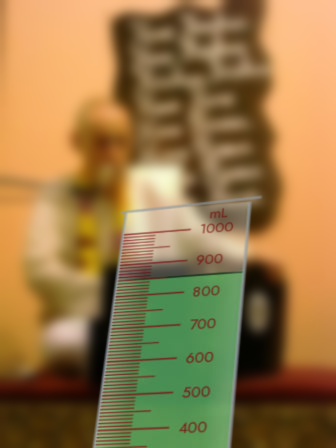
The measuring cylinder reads 850 mL
